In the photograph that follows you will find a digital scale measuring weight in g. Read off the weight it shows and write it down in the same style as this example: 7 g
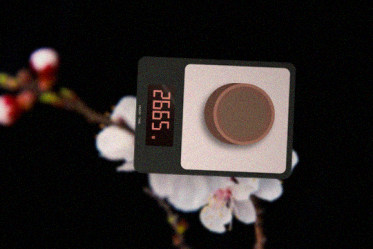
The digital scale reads 2665 g
